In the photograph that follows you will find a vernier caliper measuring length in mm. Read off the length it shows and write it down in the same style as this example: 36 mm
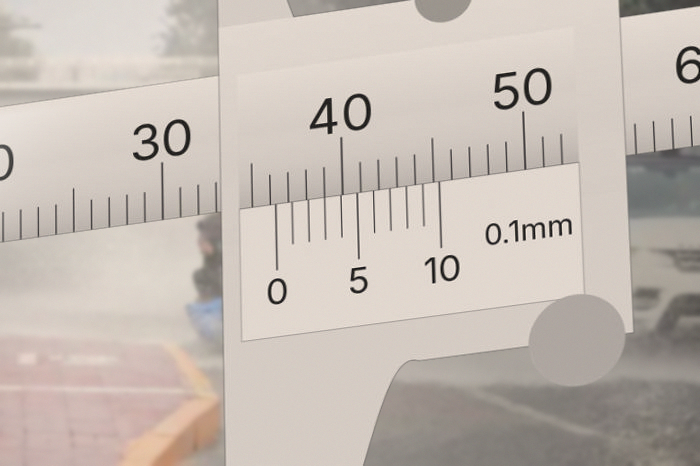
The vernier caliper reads 36.3 mm
